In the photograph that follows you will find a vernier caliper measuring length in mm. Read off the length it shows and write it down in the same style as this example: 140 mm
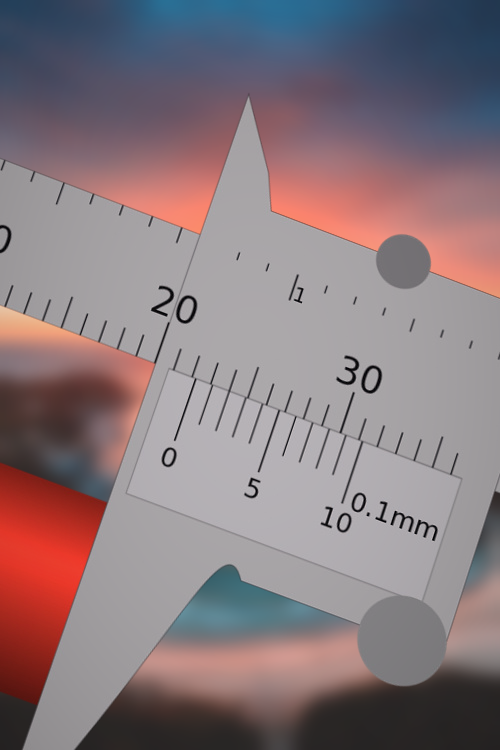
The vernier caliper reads 22.2 mm
